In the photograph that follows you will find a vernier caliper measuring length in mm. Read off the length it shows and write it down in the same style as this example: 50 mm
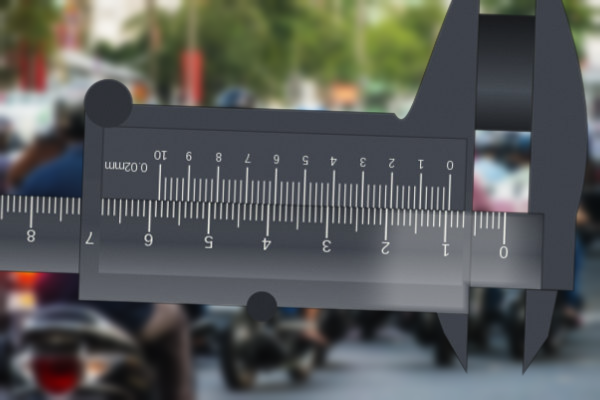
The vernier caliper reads 9.5 mm
